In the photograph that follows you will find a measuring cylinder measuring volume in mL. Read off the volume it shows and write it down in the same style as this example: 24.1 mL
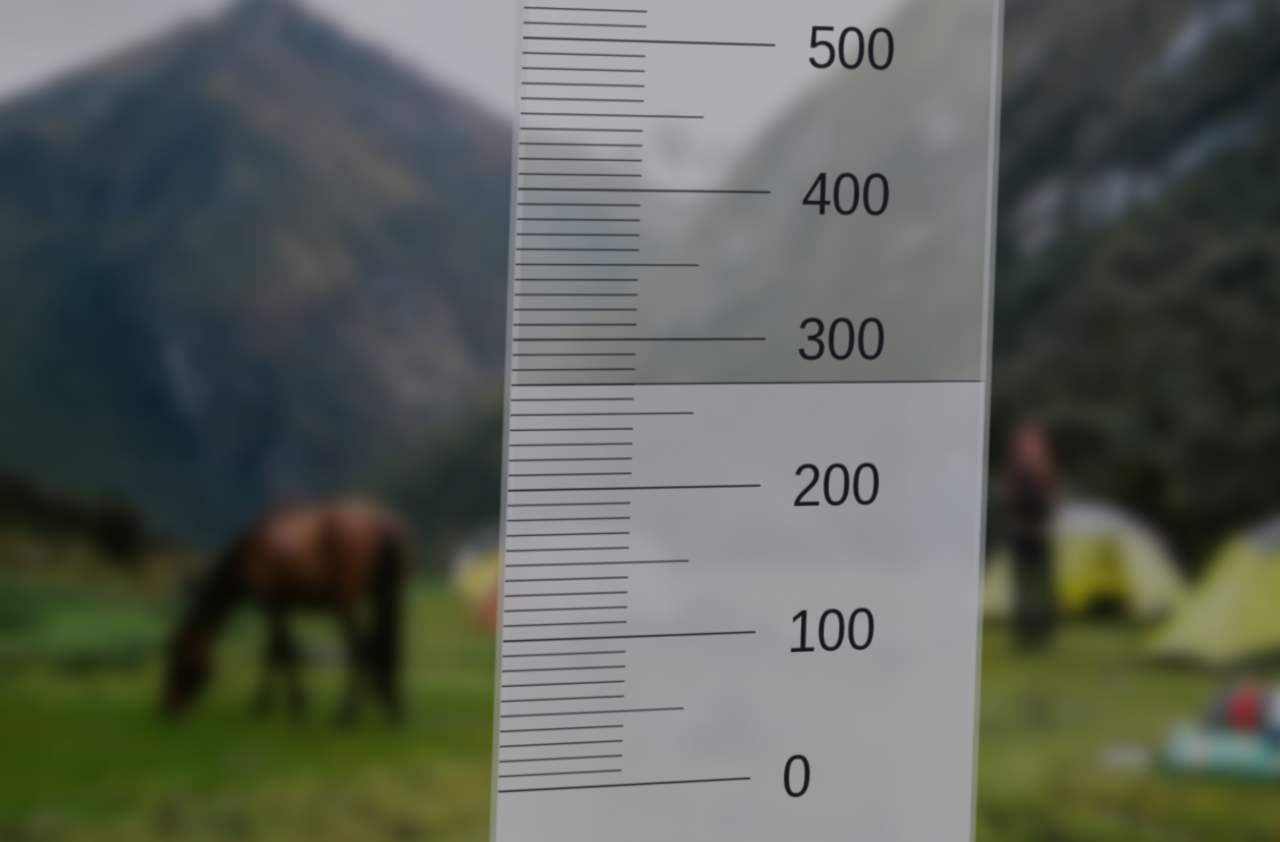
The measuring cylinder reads 270 mL
